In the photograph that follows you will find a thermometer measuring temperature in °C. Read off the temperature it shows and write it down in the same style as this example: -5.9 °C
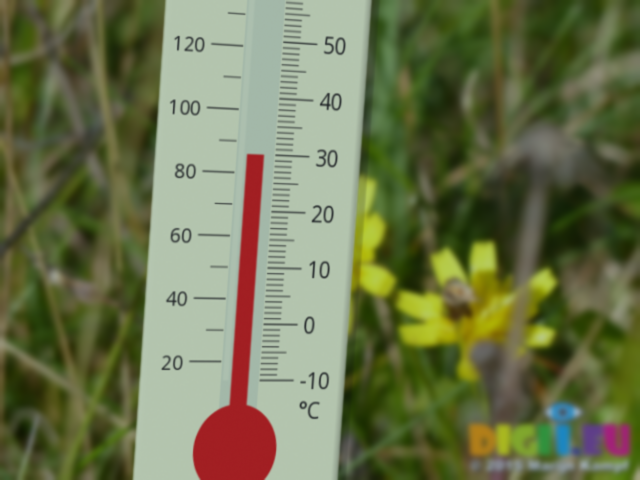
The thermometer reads 30 °C
